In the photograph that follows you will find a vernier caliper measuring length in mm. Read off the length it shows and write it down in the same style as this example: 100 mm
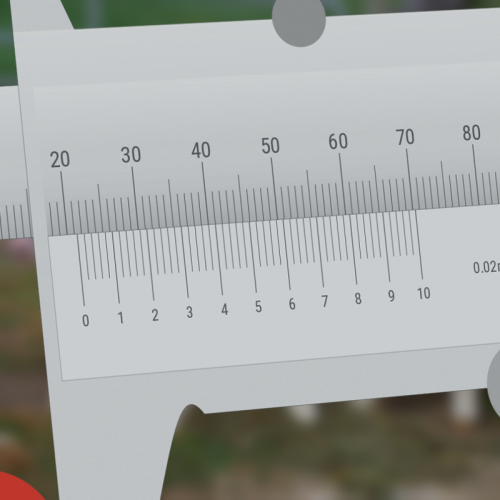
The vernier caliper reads 21.4 mm
